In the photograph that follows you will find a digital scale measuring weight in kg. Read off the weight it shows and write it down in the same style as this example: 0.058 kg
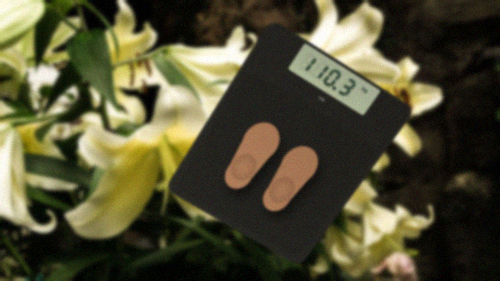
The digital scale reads 110.3 kg
